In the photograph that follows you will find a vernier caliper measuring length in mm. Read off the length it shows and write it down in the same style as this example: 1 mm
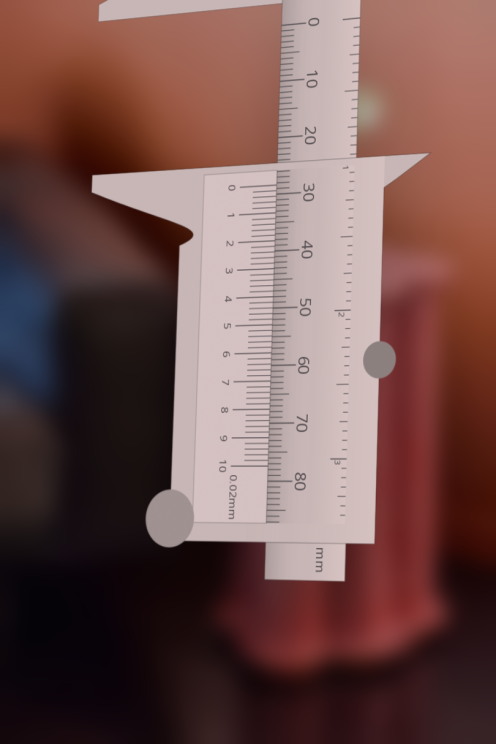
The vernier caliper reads 28.4 mm
